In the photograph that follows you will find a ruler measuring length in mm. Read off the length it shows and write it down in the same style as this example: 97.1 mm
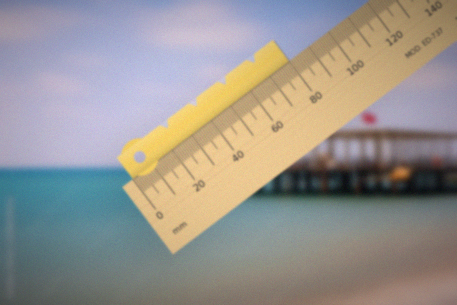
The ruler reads 80 mm
